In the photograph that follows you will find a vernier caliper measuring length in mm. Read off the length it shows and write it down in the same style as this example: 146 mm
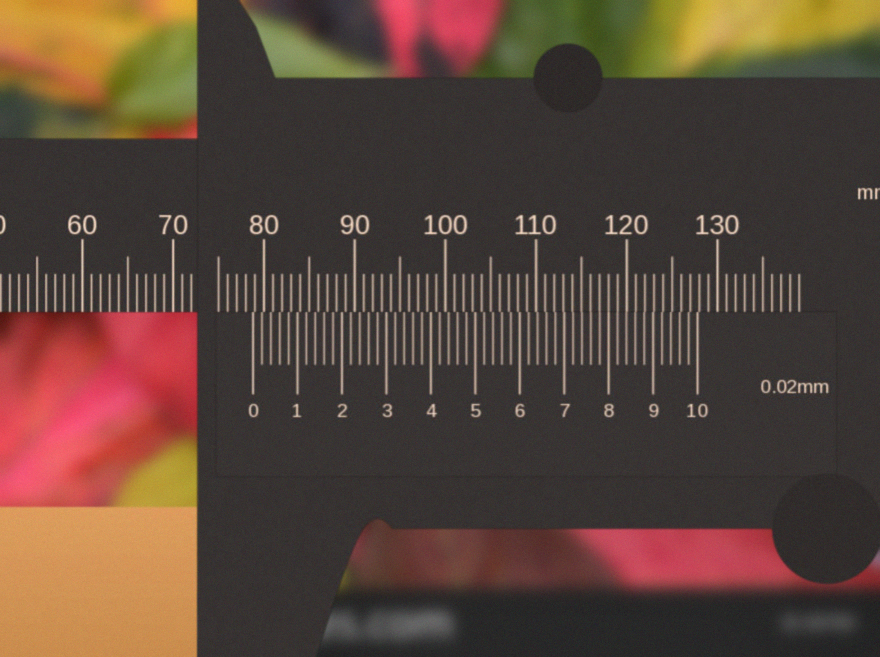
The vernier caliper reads 78.8 mm
